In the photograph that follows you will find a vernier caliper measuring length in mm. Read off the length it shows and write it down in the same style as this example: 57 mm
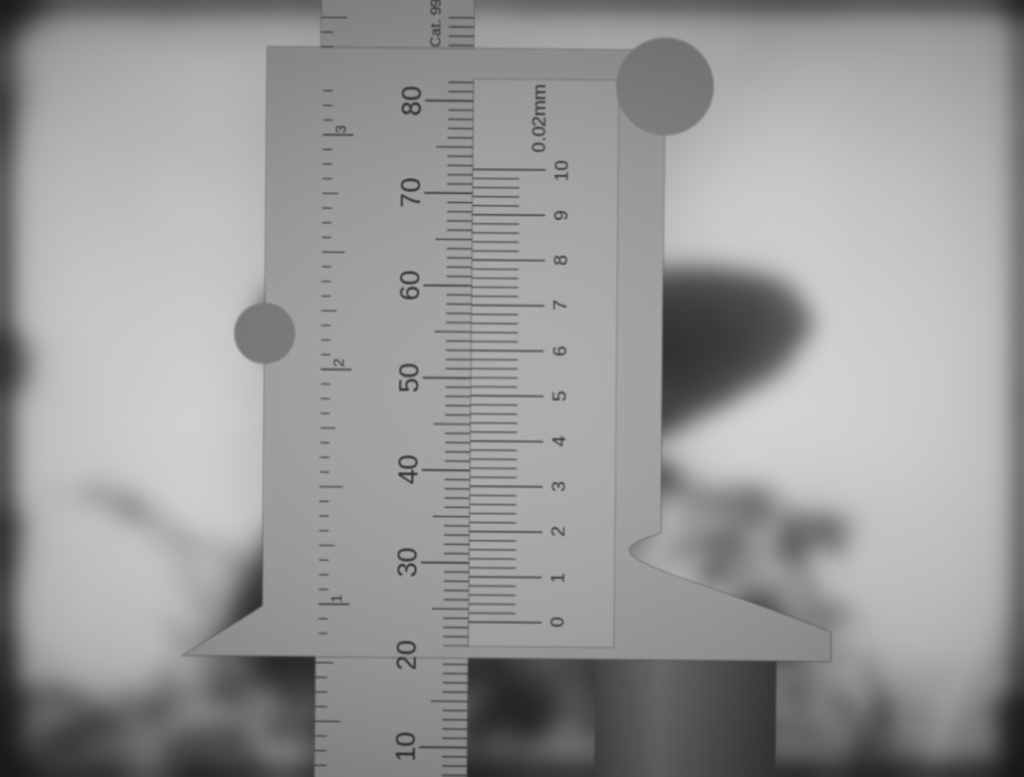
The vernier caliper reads 23.6 mm
